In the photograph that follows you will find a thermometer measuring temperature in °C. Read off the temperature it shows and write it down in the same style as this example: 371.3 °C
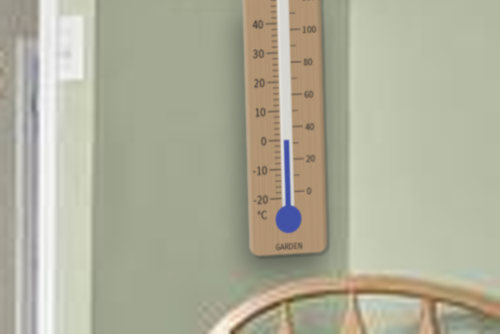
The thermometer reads 0 °C
